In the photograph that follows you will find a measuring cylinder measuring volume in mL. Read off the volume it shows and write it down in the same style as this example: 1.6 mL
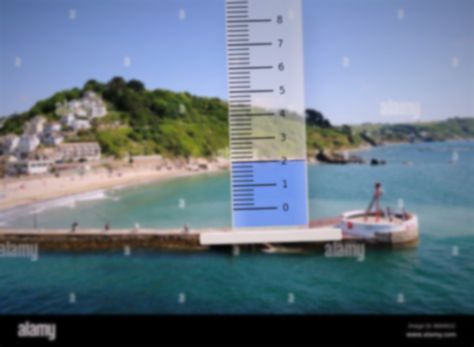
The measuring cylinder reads 2 mL
